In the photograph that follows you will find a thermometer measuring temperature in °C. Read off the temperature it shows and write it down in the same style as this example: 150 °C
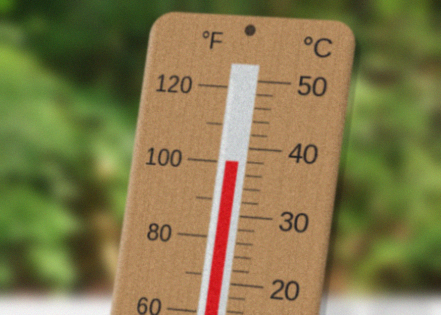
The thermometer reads 38 °C
